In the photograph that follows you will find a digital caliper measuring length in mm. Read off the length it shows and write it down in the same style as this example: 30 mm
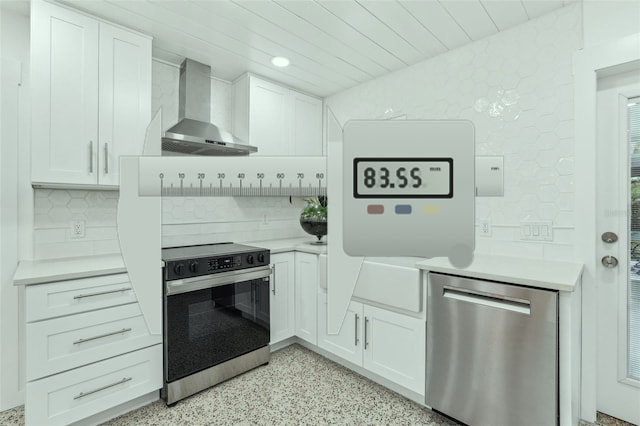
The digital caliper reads 83.55 mm
